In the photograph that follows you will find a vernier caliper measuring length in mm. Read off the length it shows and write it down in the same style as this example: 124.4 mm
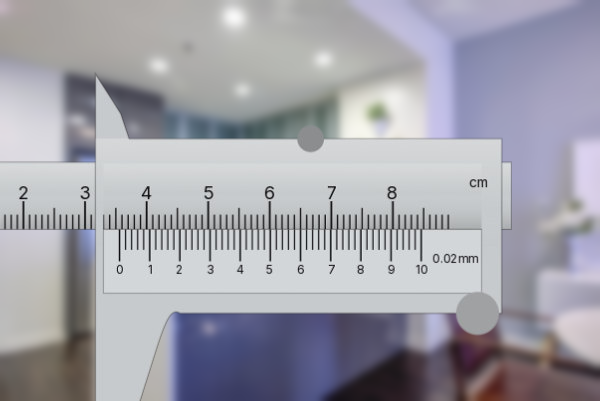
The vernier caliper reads 35.6 mm
